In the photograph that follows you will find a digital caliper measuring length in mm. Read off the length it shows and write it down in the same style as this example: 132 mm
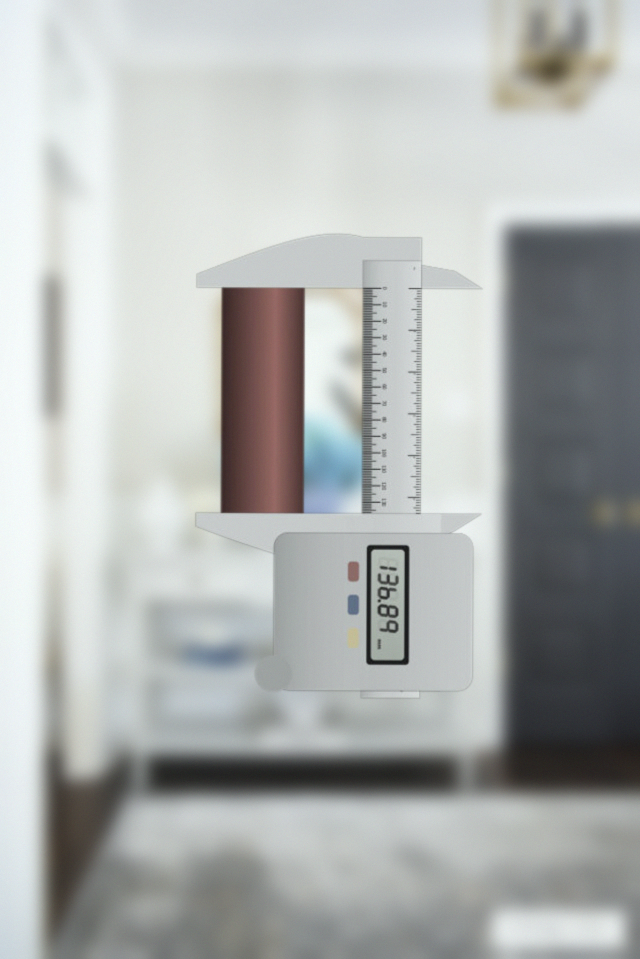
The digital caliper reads 136.89 mm
